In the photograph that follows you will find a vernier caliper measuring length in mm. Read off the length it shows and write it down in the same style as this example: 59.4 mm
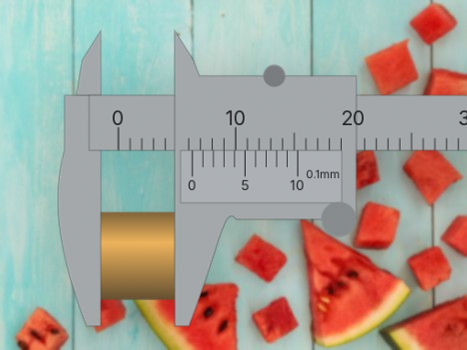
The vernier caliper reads 6.3 mm
